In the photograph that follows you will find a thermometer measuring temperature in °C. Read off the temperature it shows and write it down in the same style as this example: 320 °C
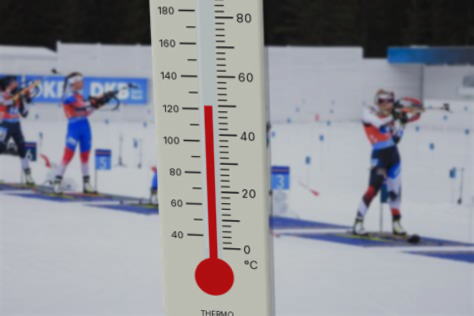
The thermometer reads 50 °C
